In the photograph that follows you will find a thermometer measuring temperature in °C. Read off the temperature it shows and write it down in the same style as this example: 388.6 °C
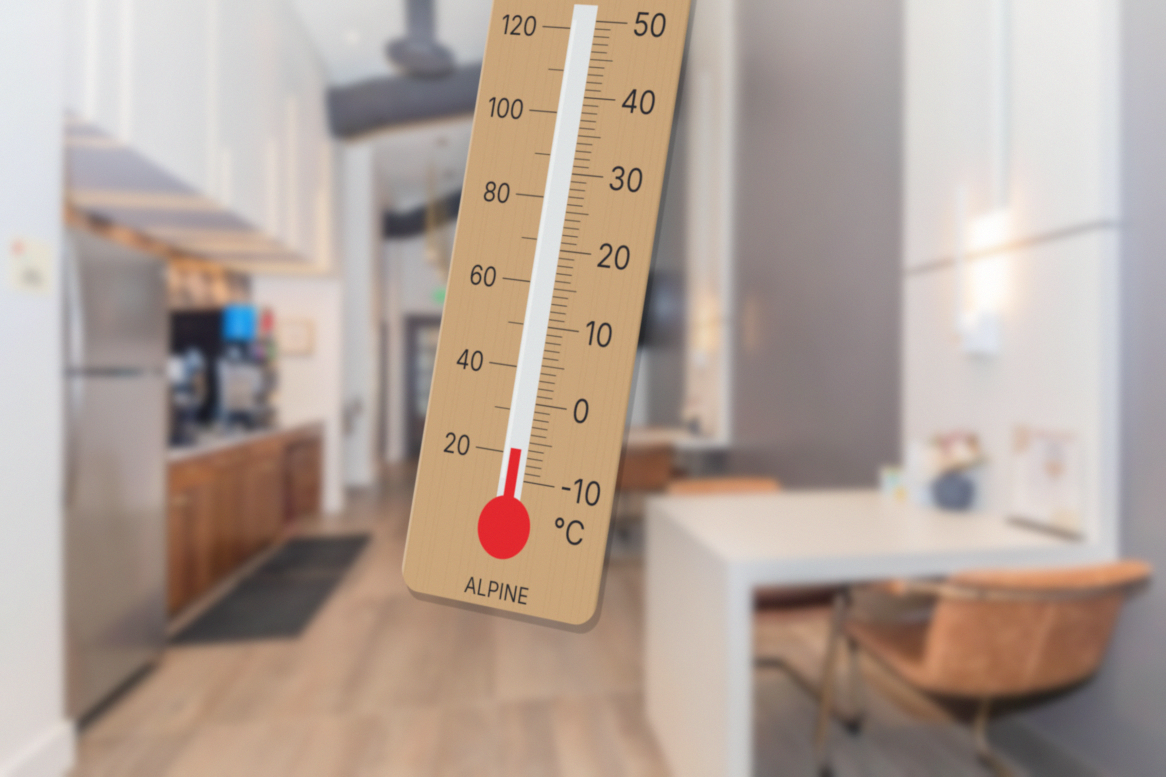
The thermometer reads -6 °C
